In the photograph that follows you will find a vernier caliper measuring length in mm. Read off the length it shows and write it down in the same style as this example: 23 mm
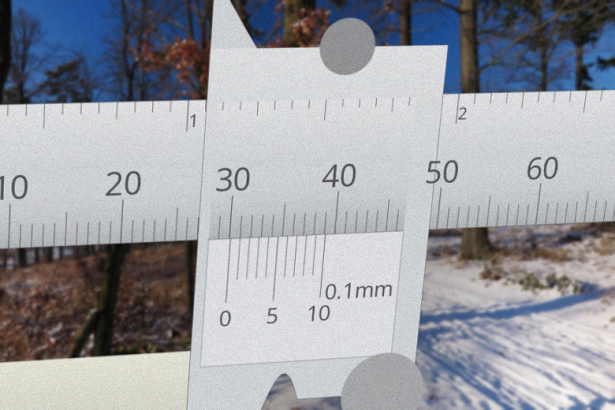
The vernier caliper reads 30.1 mm
